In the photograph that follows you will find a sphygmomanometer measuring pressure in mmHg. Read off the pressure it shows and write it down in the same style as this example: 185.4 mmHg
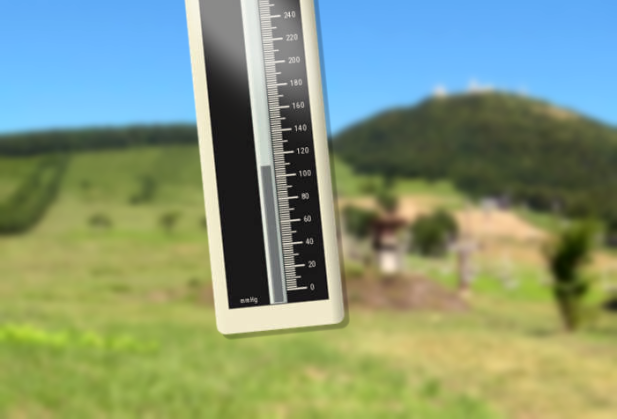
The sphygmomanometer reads 110 mmHg
